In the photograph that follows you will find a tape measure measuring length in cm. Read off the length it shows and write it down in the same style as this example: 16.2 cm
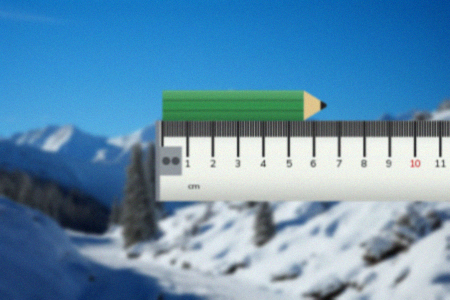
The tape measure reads 6.5 cm
